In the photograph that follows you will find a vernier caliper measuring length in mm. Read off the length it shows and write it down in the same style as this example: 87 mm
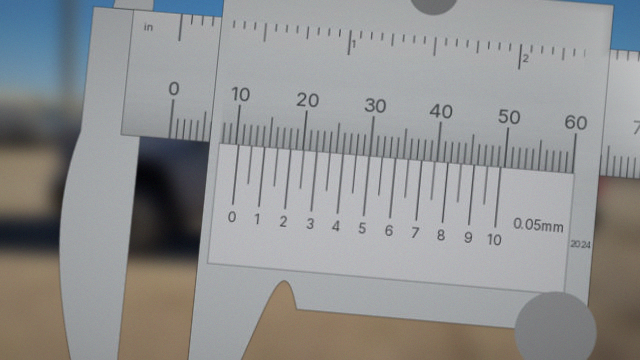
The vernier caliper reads 10.4 mm
